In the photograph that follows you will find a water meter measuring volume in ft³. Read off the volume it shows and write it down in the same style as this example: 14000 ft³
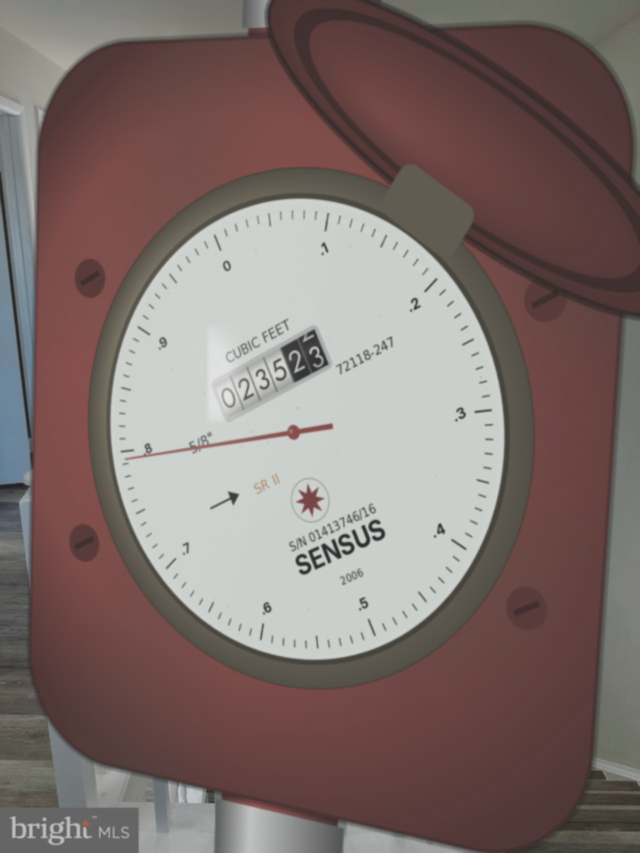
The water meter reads 23522.79 ft³
